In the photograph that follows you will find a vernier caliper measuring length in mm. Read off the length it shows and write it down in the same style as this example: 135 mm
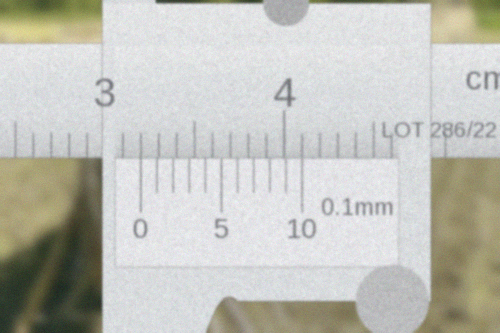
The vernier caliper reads 32.0 mm
